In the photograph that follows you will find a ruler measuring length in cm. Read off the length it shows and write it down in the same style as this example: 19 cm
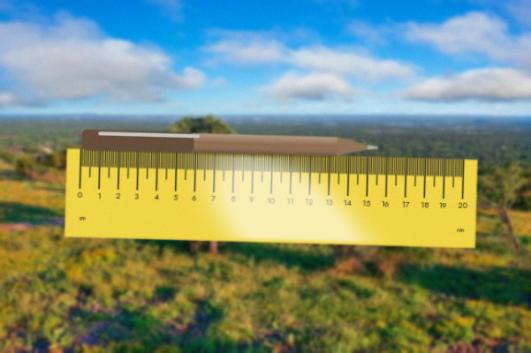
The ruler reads 15.5 cm
